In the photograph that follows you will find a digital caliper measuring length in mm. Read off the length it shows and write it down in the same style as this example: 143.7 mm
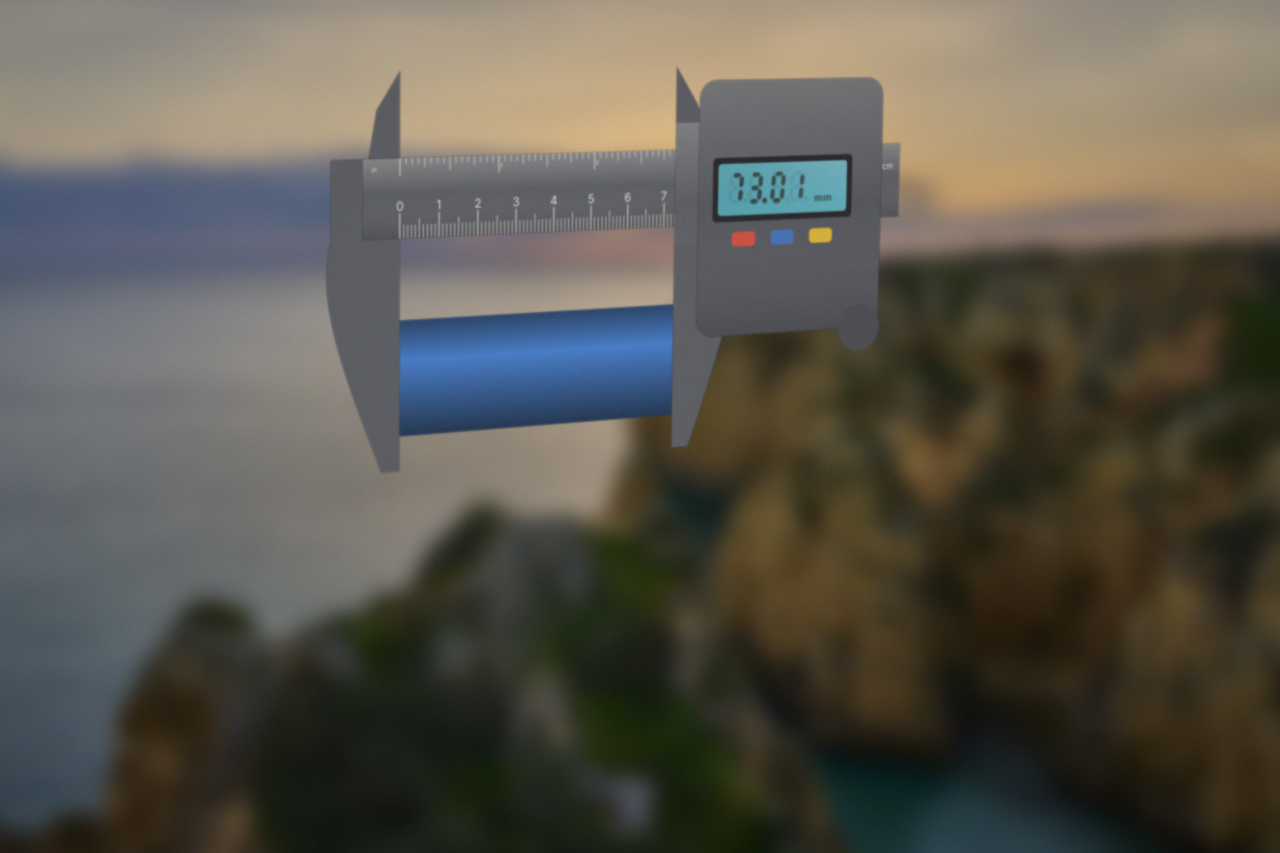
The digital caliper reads 73.01 mm
